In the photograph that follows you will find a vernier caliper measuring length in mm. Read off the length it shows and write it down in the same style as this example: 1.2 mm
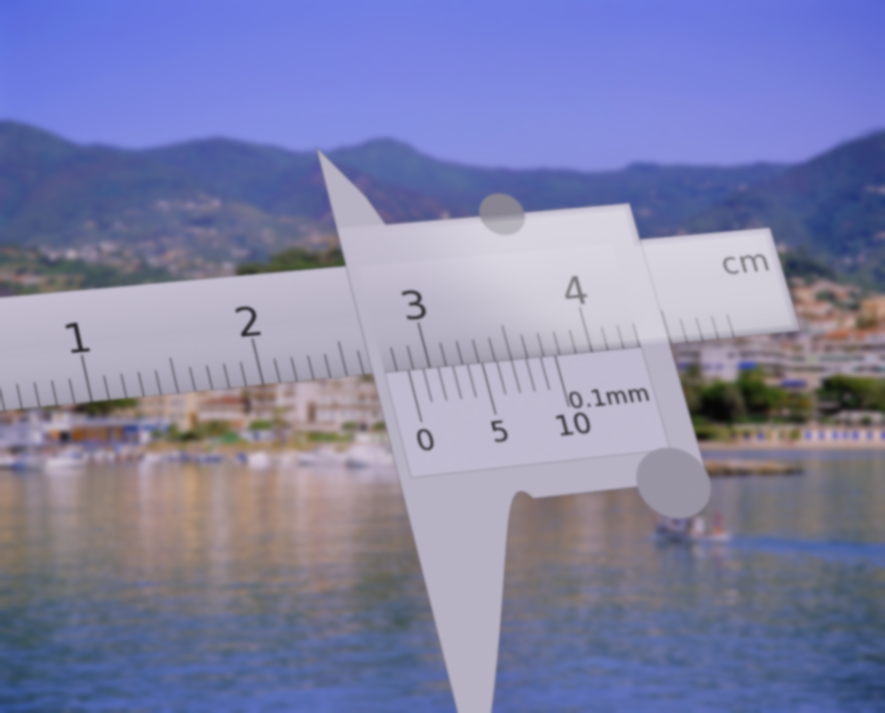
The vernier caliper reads 28.7 mm
